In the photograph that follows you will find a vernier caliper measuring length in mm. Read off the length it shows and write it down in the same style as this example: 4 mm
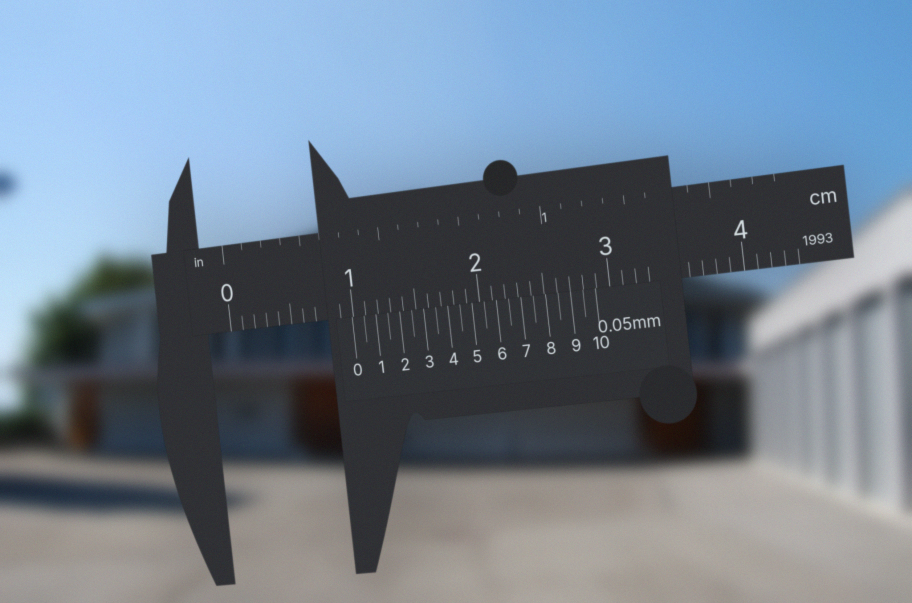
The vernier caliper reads 9.9 mm
